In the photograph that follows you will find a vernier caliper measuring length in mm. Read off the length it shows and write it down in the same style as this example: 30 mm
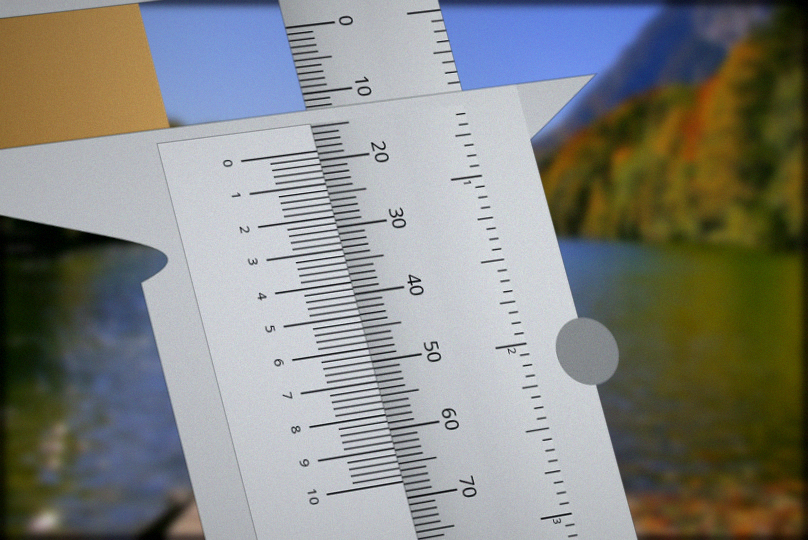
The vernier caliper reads 18.6 mm
